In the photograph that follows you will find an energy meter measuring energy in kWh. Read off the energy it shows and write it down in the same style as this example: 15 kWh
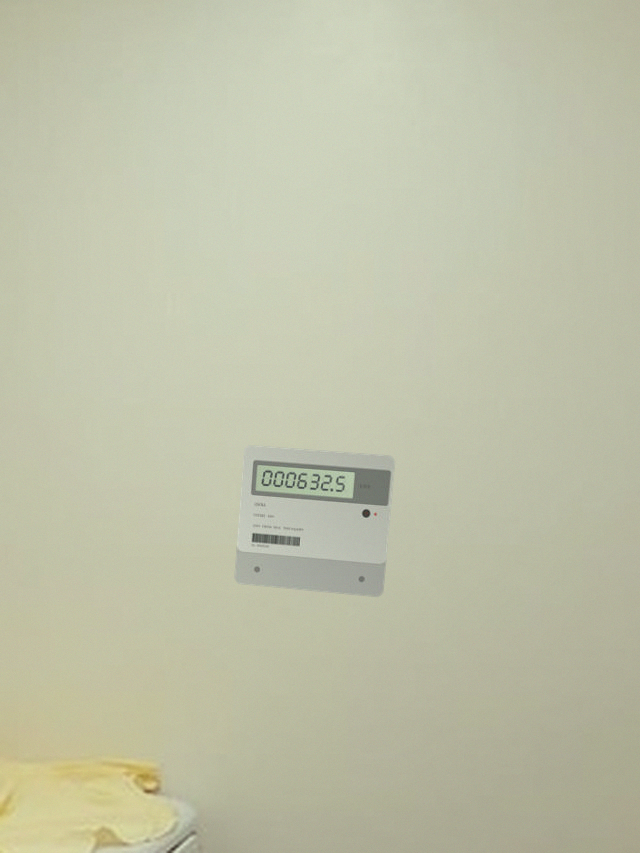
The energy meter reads 632.5 kWh
